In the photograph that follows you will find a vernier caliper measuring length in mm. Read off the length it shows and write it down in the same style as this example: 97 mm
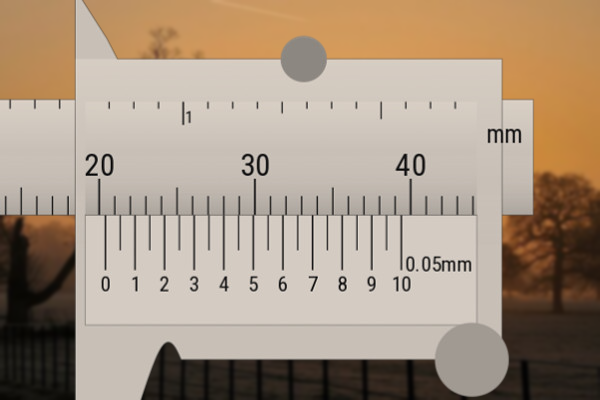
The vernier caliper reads 20.4 mm
